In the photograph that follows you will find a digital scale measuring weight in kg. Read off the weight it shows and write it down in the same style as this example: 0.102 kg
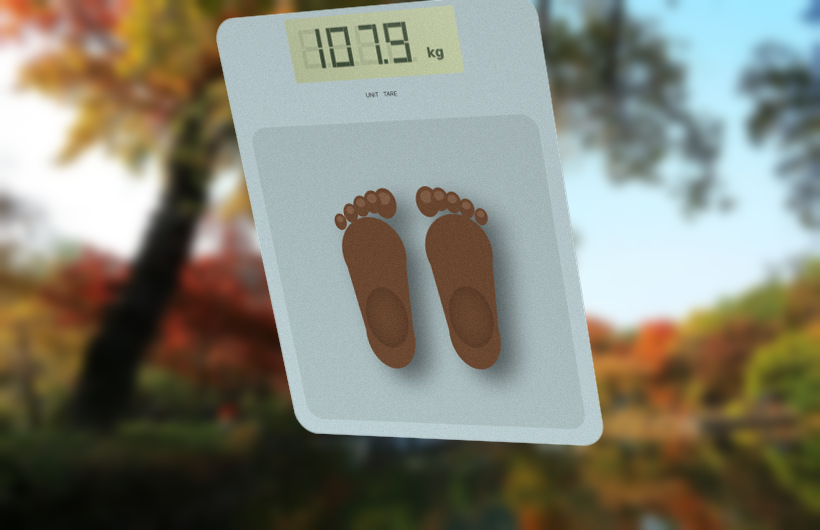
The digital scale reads 107.9 kg
